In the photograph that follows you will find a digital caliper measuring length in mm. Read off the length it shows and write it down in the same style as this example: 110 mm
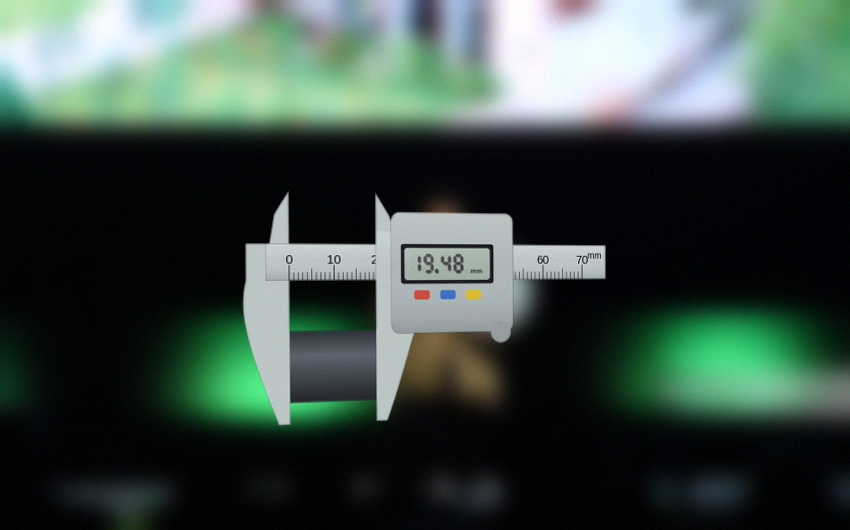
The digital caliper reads 19.48 mm
